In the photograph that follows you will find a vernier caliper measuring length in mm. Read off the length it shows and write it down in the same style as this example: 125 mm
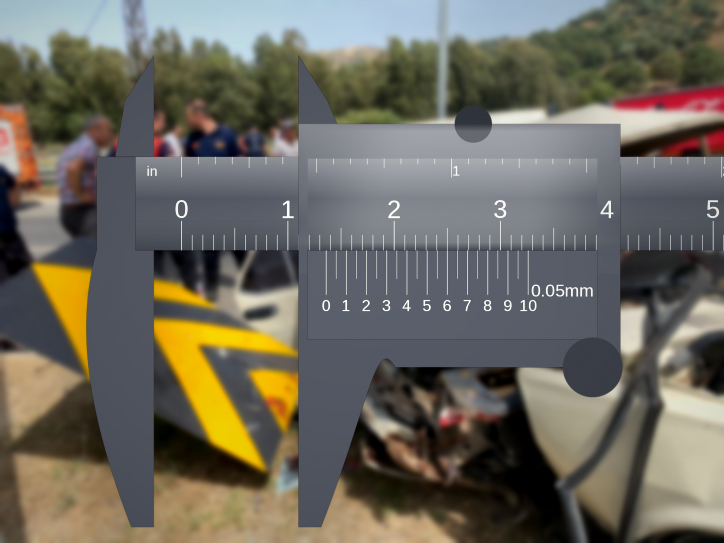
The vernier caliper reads 13.6 mm
